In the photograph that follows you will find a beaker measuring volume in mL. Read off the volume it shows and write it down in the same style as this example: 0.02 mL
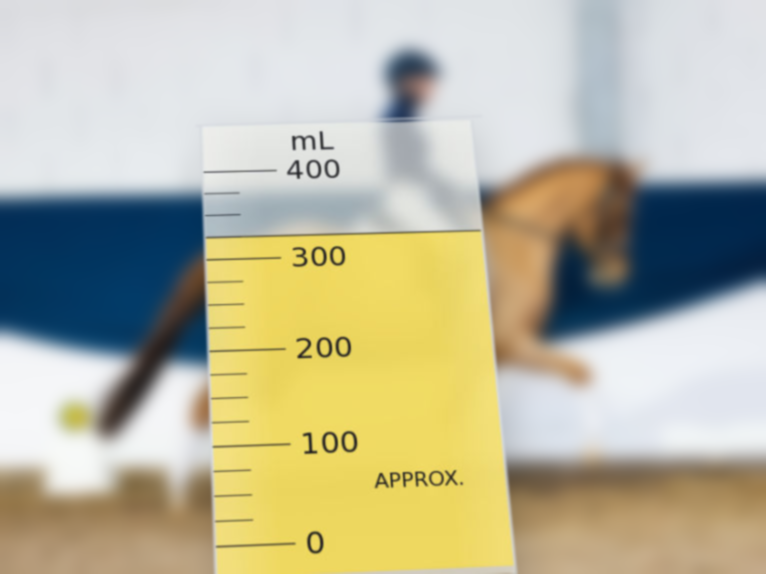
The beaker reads 325 mL
